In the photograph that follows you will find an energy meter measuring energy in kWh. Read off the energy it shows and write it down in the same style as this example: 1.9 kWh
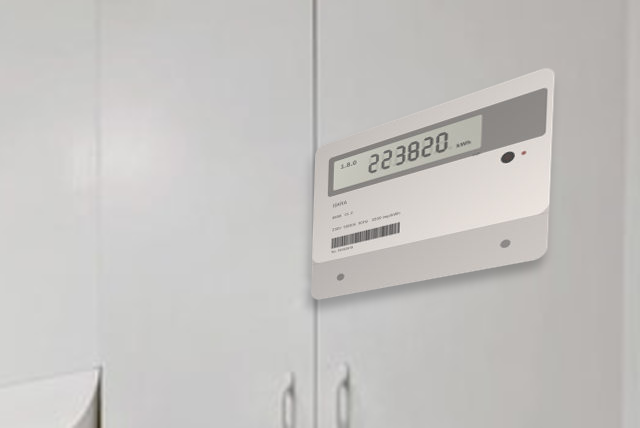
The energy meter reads 223820 kWh
